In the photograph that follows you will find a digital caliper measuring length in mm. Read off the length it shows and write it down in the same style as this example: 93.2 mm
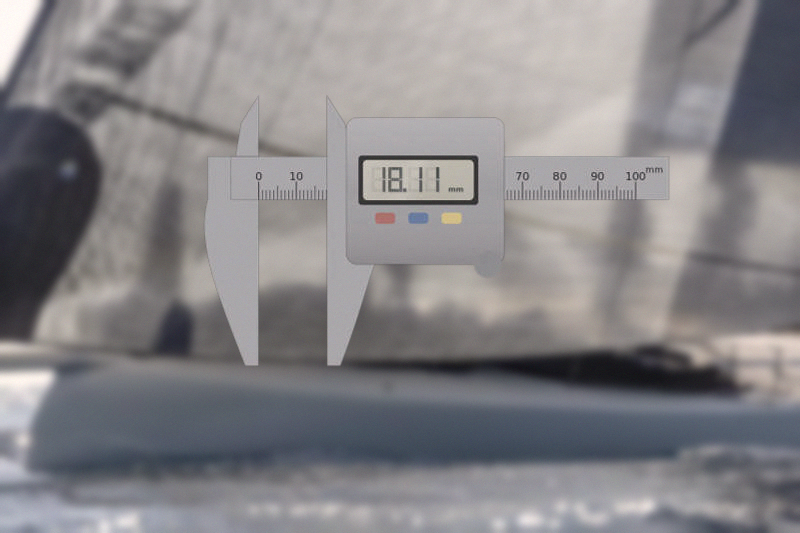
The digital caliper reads 18.11 mm
